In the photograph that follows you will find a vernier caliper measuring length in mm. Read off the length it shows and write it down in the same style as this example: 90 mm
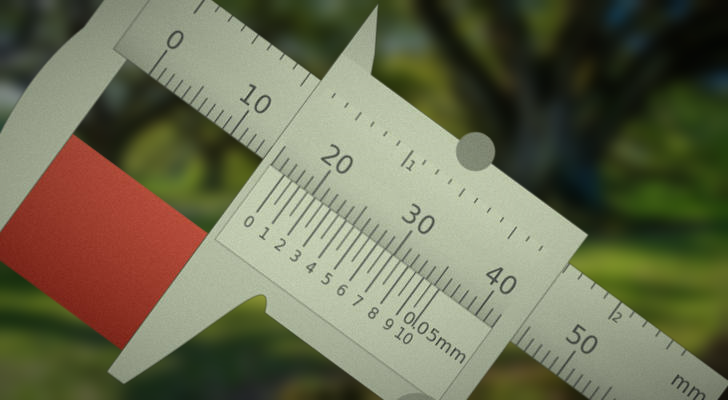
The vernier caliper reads 16.6 mm
